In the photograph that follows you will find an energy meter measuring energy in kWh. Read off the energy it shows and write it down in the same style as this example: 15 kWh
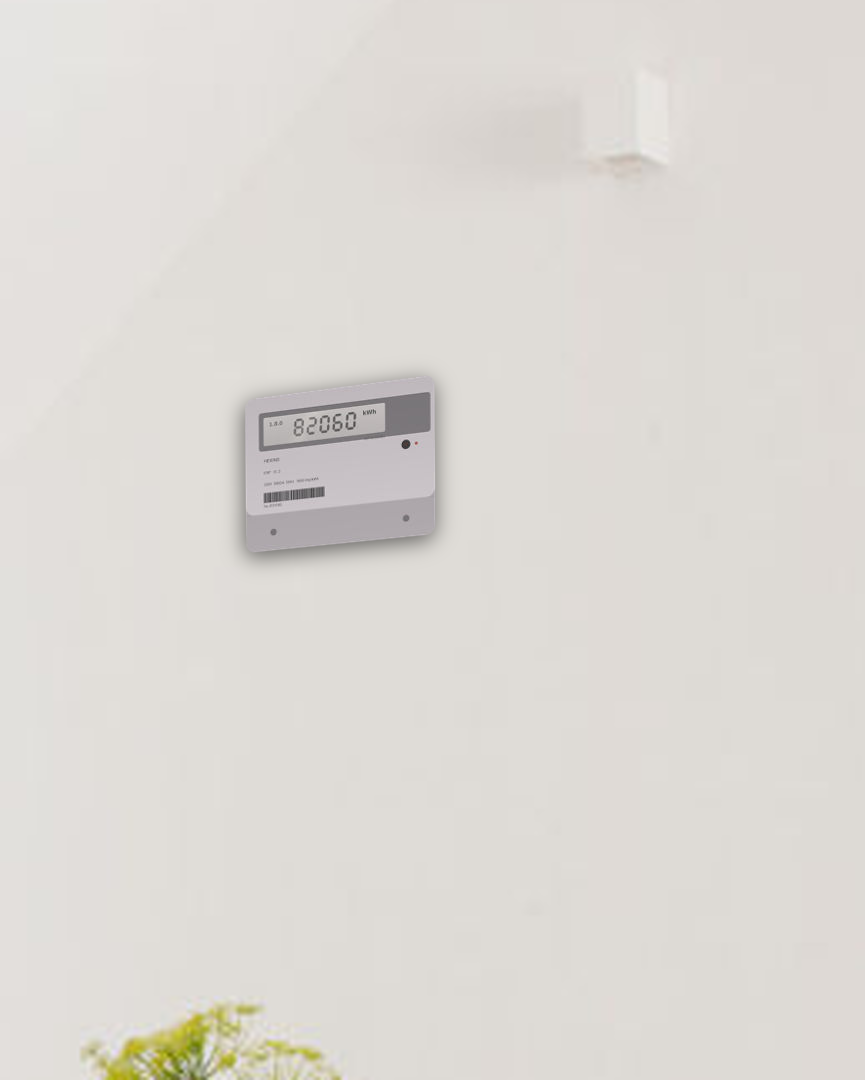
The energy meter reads 82060 kWh
